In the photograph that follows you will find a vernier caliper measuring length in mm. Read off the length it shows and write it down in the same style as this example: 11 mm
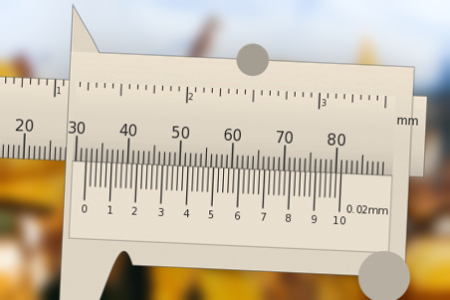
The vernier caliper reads 32.0 mm
